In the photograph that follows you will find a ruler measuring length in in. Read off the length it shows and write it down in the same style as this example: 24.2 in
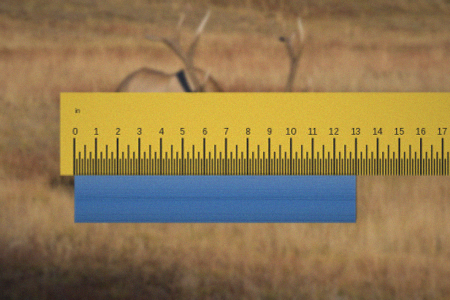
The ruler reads 13 in
